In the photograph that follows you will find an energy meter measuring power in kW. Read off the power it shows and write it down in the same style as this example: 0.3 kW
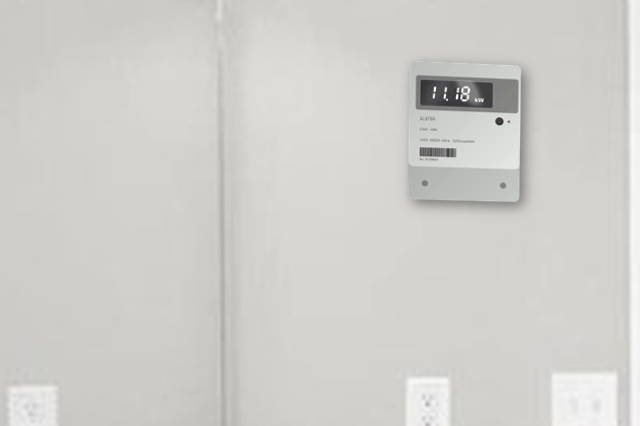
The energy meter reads 11.18 kW
